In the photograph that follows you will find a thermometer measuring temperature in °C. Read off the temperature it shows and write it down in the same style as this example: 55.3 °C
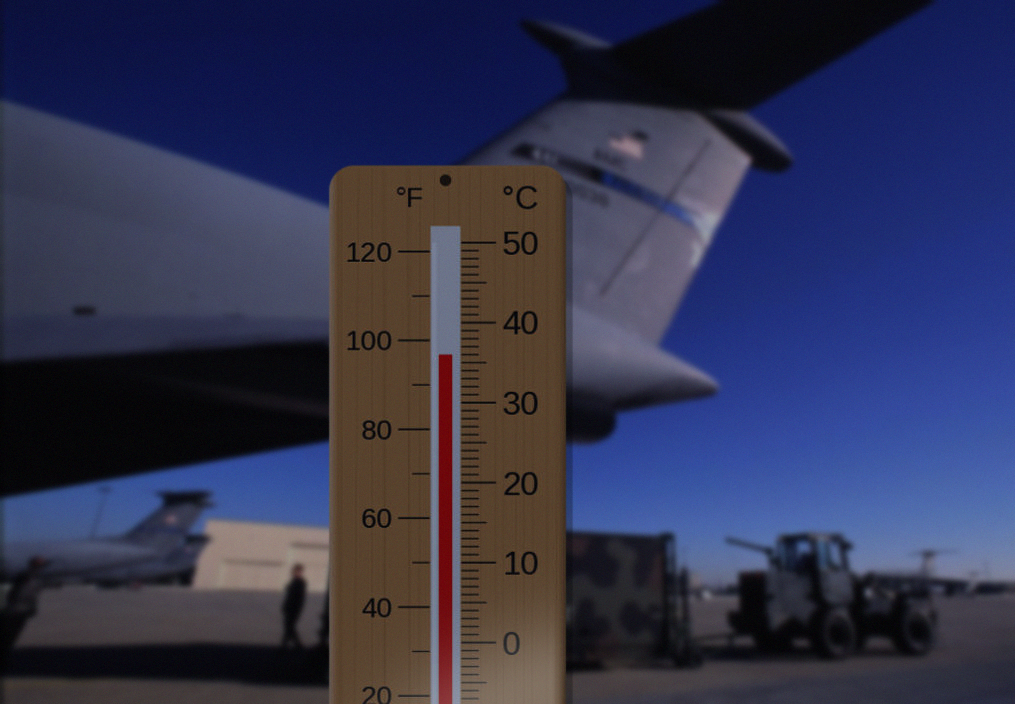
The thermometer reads 36 °C
